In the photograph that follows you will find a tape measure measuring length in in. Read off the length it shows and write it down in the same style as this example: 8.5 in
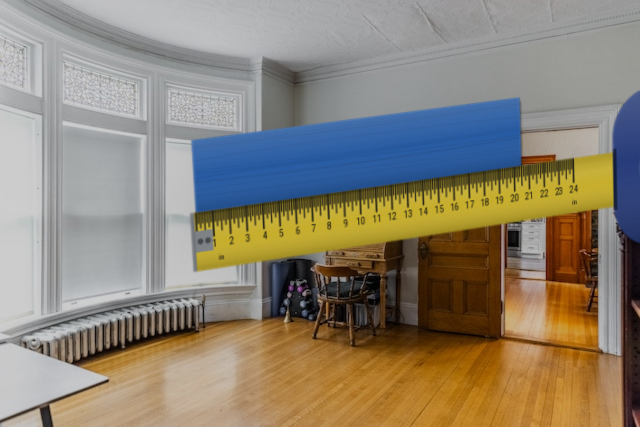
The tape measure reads 20.5 in
